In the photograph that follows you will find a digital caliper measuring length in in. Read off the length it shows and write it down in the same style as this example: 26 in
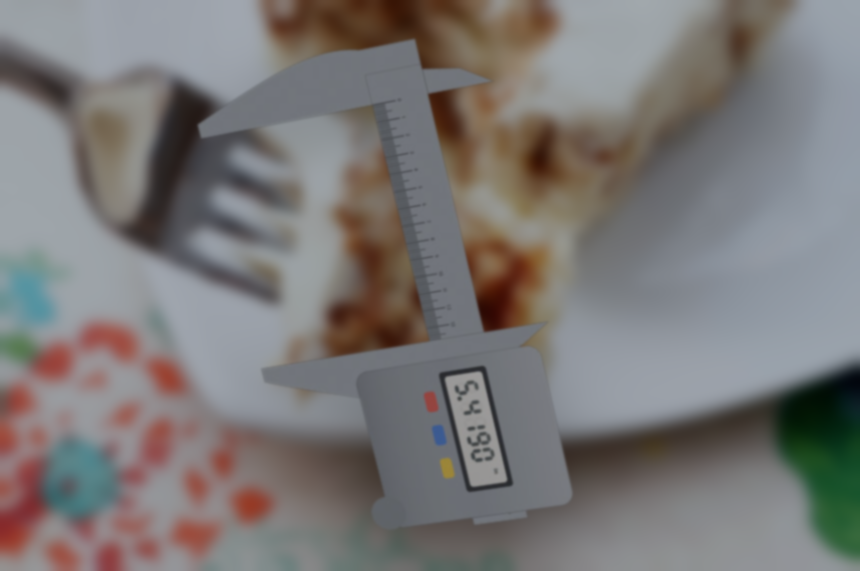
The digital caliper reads 5.4190 in
